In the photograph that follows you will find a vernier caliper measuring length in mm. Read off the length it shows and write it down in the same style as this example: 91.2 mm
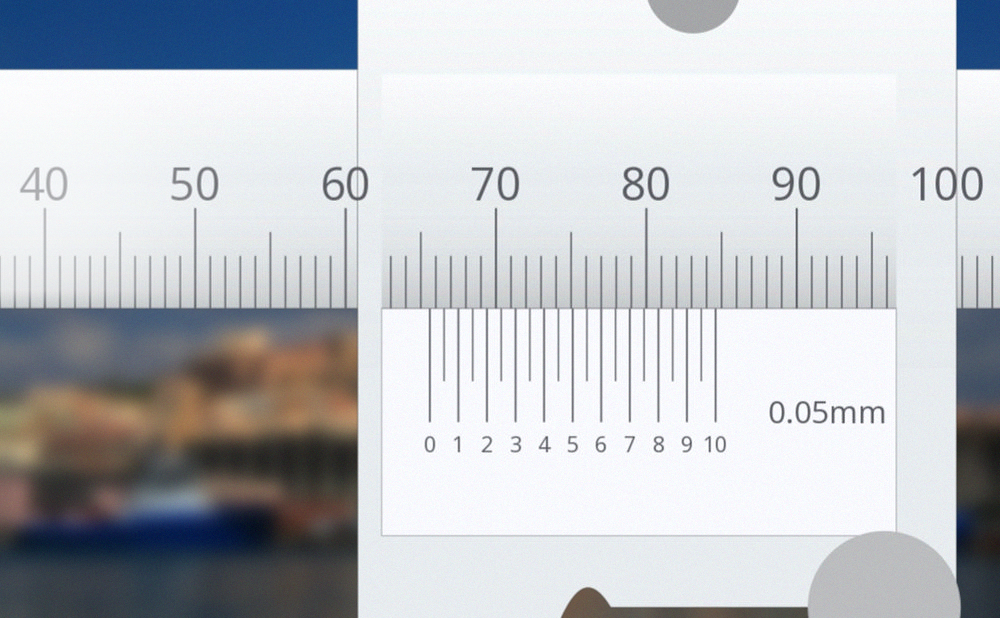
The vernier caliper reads 65.6 mm
